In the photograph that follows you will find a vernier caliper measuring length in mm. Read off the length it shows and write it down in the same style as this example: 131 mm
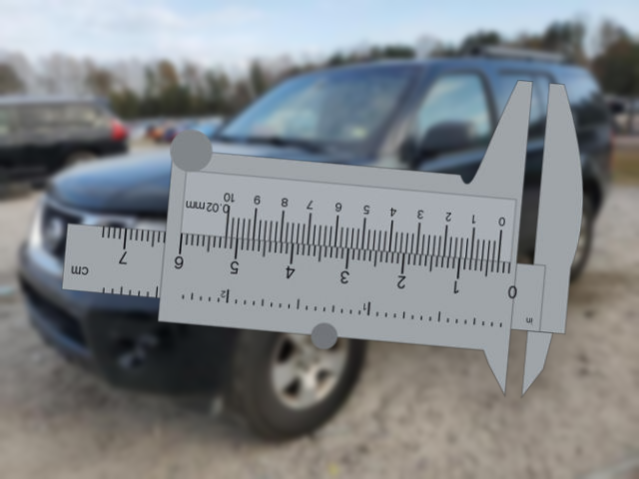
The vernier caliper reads 3.0 mm
